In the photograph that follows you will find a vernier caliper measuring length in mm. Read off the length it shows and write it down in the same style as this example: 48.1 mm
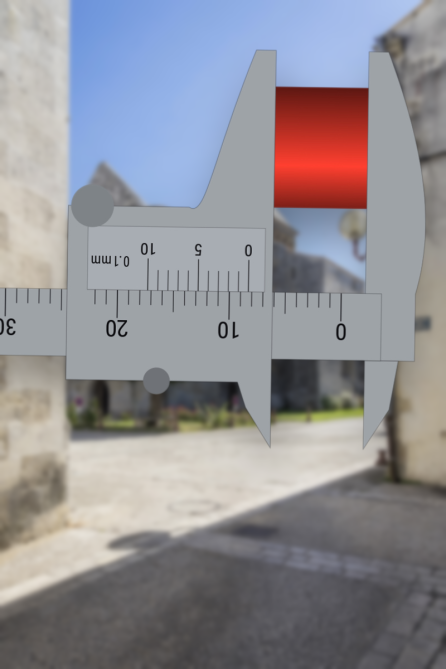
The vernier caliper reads 8.3 mm
